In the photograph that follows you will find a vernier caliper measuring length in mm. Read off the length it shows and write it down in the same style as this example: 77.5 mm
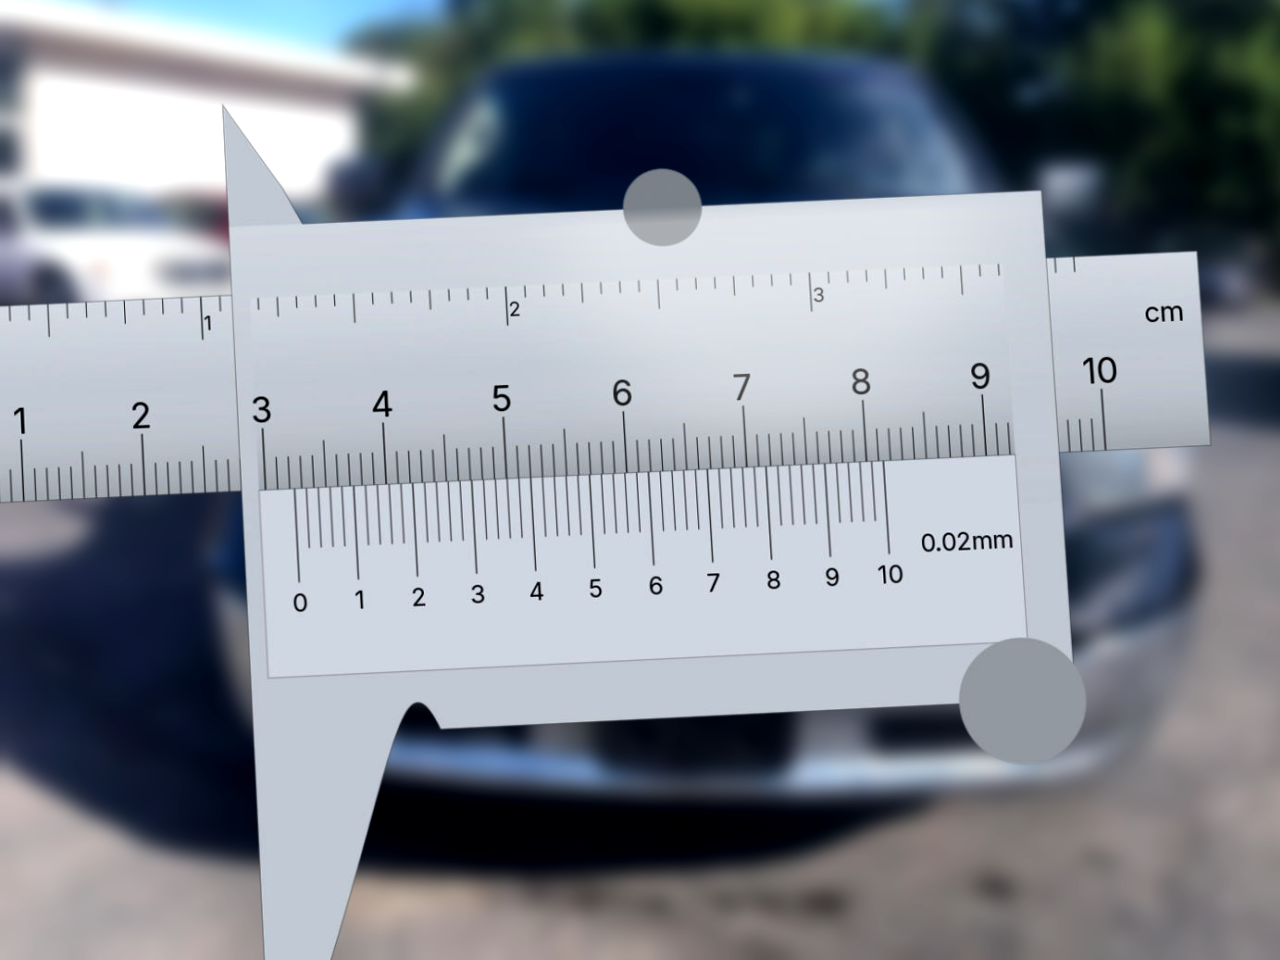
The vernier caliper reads 32.4 mm
